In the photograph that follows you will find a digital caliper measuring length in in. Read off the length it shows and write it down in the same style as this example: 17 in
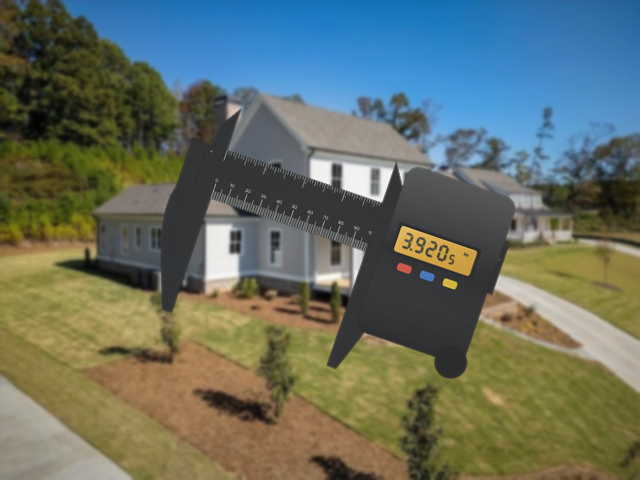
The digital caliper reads 3.9205 in
